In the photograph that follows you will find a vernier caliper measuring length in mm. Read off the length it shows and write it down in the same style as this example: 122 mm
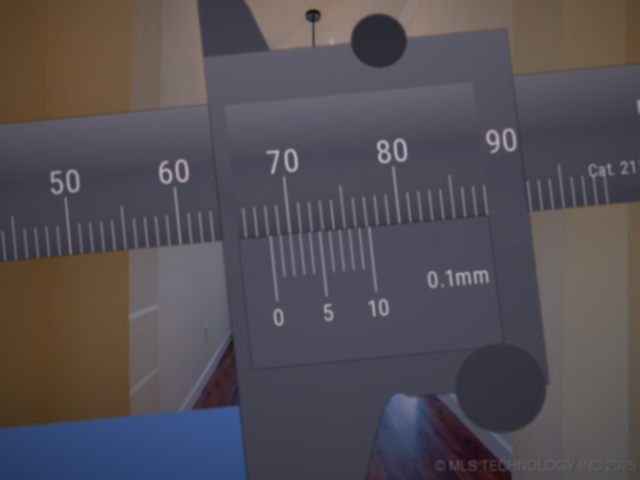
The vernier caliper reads 68.2 mm
